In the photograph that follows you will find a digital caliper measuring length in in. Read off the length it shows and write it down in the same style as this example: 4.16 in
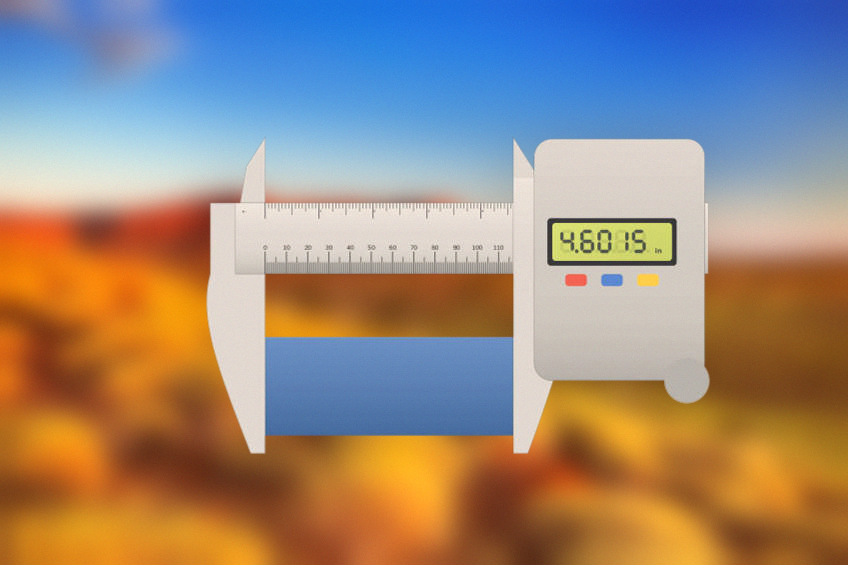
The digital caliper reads 4.6015 in
